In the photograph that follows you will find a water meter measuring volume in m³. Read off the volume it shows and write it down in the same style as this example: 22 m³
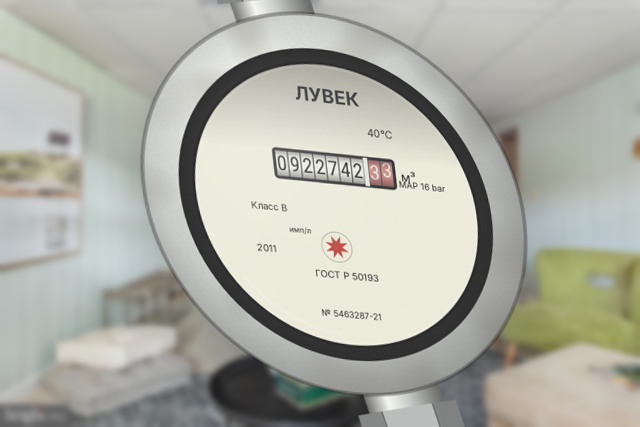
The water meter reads 922742.33 m³
